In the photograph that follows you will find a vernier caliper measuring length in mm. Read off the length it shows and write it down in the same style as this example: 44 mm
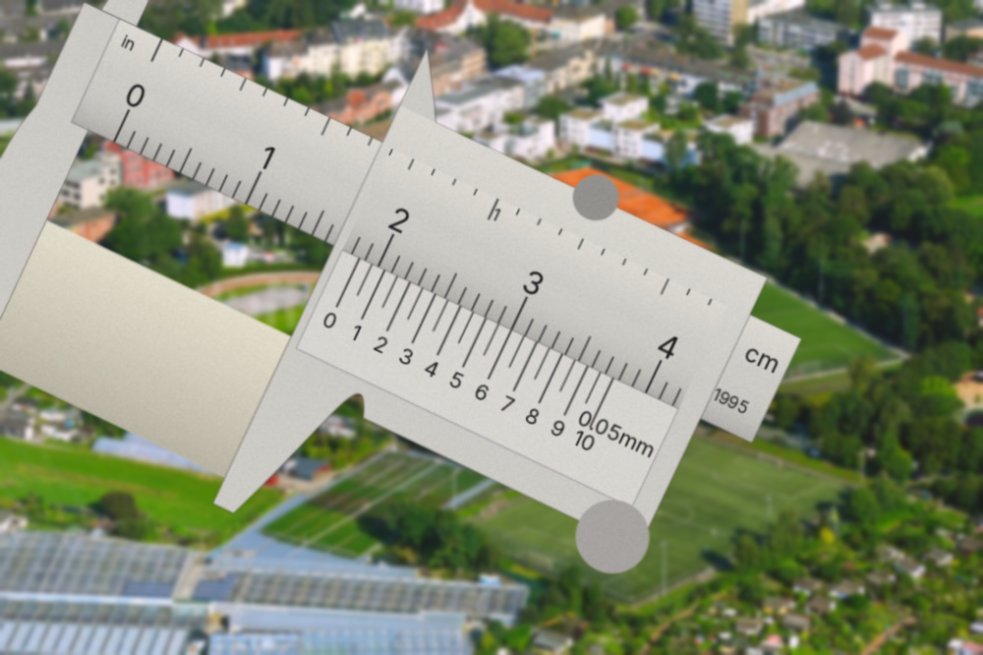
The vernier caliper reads 18.6 mm
